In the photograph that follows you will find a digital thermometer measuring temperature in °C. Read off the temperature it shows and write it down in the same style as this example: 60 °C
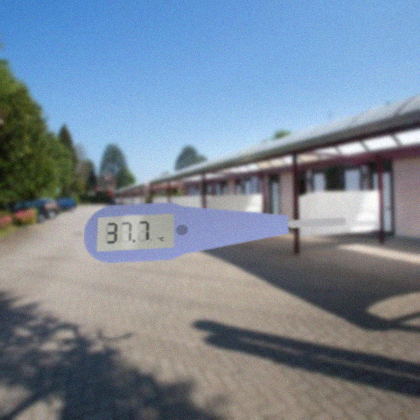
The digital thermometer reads 37.7 °C
